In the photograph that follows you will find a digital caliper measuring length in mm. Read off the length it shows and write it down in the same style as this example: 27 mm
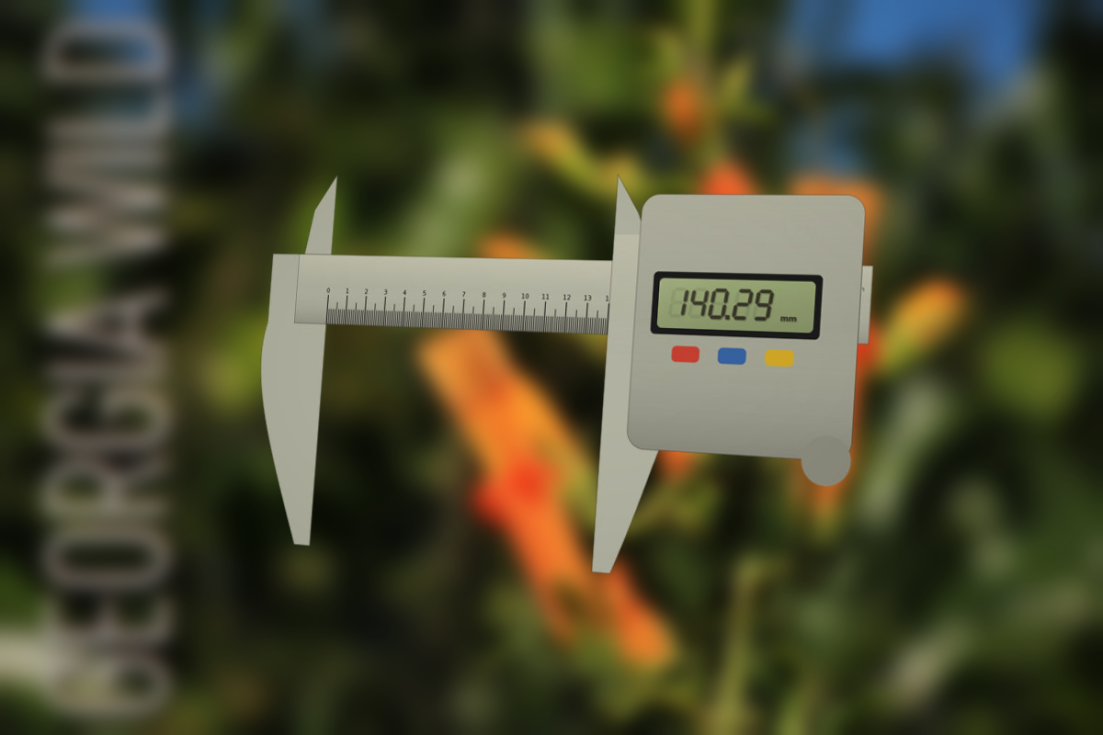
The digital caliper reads 140.29 mm
